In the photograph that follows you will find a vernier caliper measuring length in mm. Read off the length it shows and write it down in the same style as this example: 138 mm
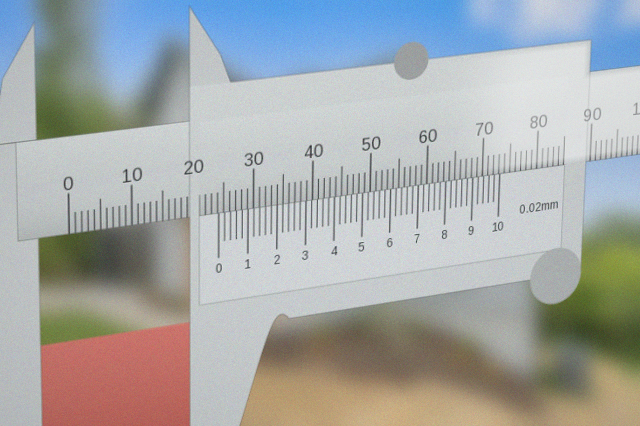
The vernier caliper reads 24.2 mm
